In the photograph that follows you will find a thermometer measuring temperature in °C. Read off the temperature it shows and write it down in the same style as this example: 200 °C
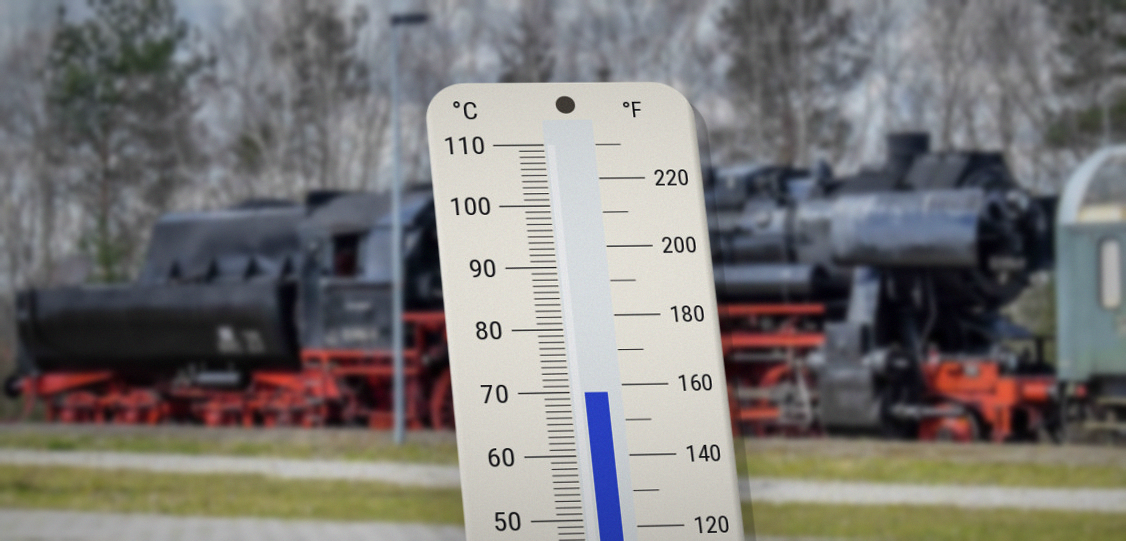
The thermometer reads 70 °C
